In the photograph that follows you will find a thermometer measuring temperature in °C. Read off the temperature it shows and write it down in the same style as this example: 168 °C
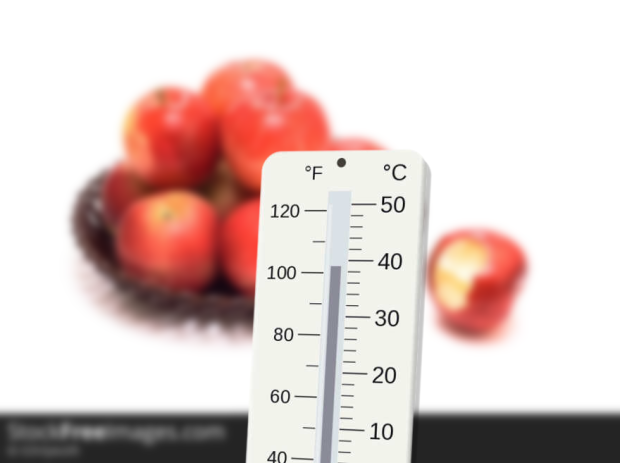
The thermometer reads 39 °C
